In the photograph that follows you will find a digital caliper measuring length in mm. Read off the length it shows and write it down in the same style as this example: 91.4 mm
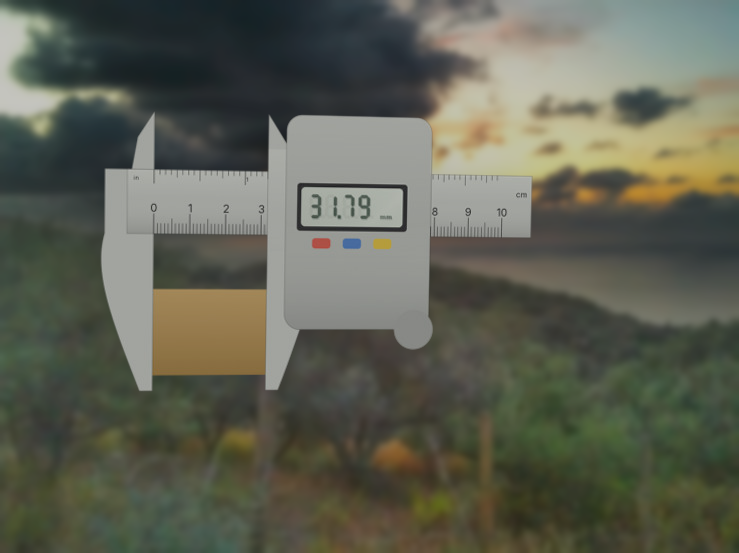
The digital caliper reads 31.79 mm
